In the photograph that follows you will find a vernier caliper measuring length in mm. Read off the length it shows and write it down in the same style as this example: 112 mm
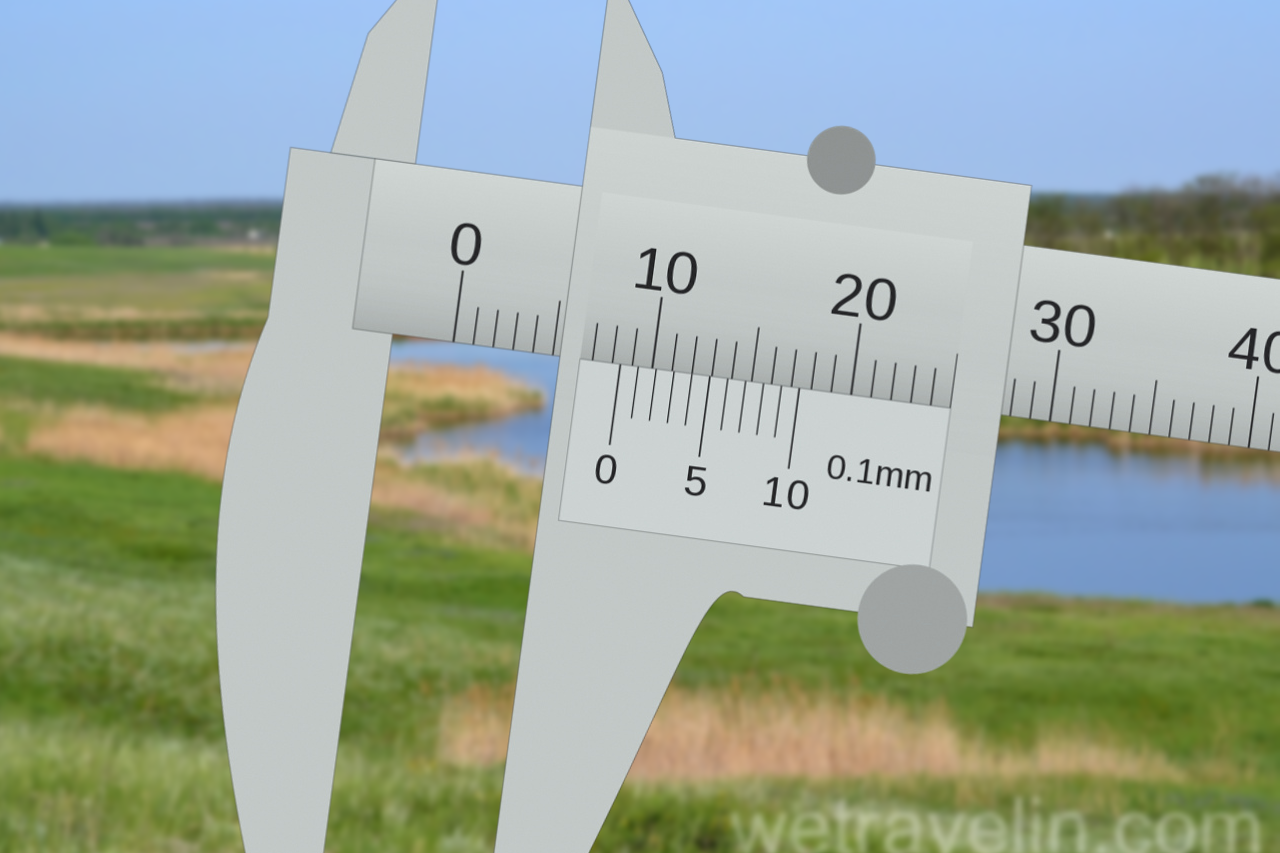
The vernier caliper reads 8.4 mm
